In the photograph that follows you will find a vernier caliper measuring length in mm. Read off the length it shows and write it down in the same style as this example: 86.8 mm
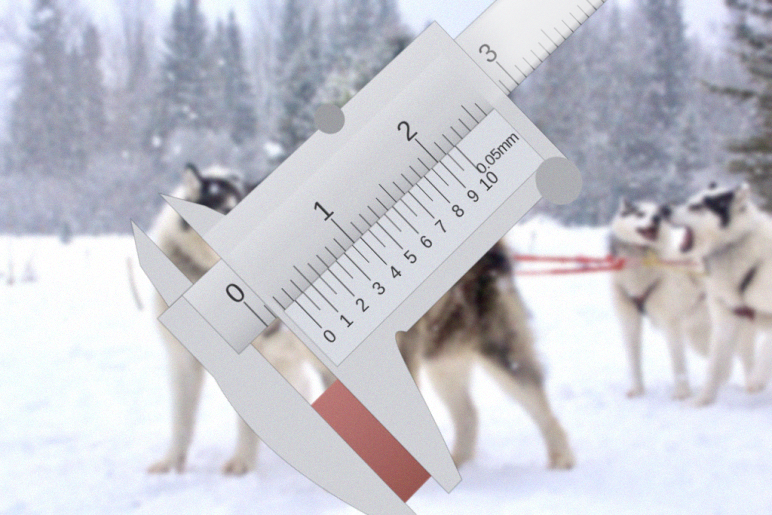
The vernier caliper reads 3.1 mm
